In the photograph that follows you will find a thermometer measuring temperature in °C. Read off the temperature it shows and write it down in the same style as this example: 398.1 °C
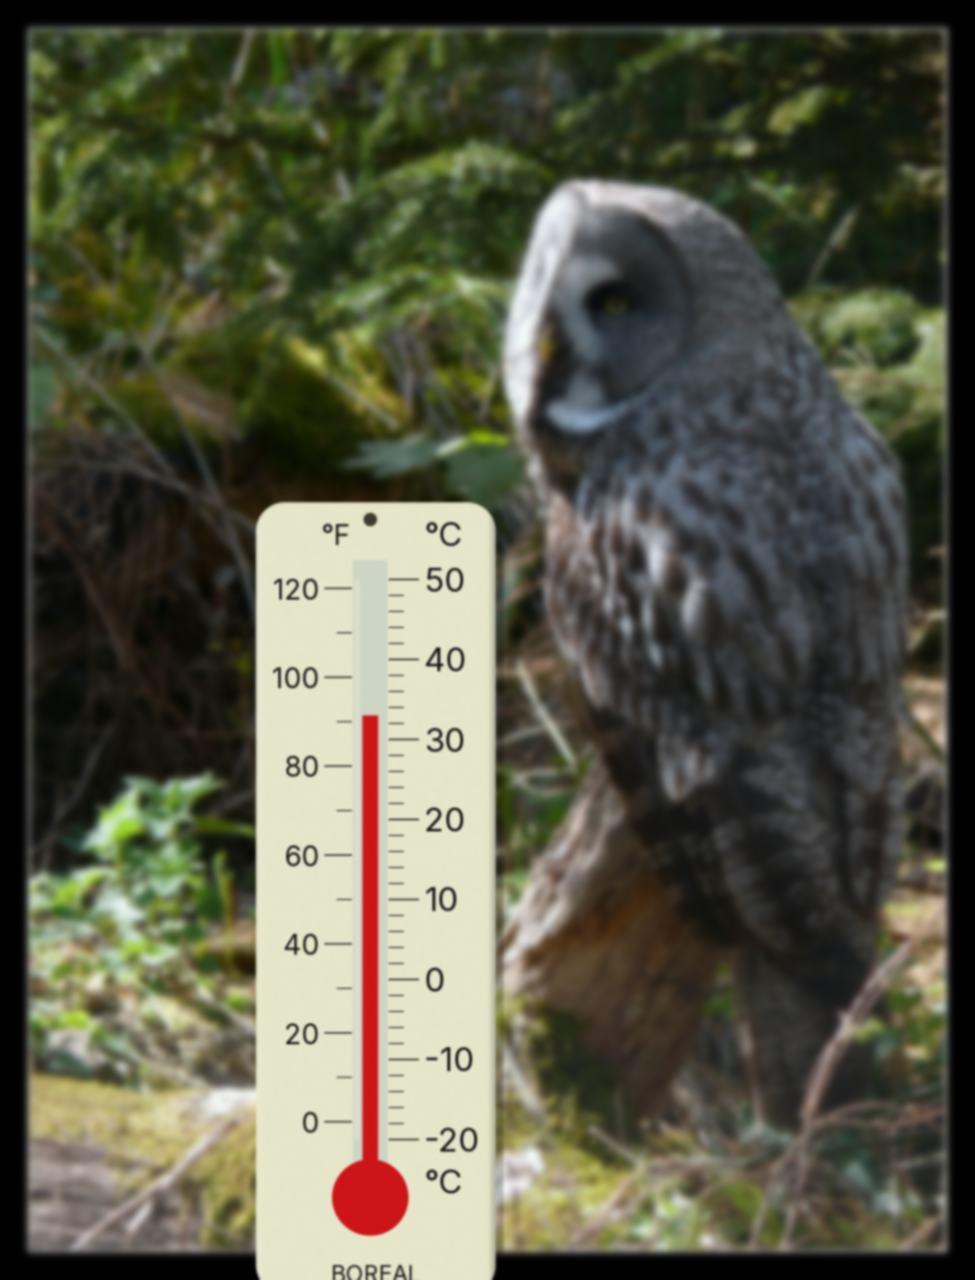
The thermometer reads 33 °C
